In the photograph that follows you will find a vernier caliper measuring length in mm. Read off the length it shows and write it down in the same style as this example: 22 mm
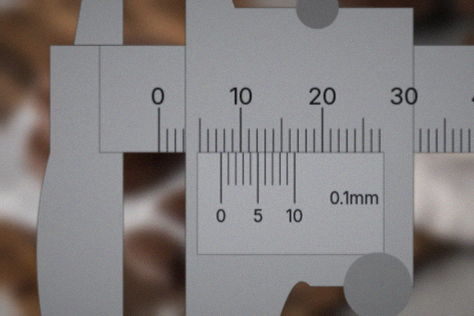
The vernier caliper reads 7.6 mm
